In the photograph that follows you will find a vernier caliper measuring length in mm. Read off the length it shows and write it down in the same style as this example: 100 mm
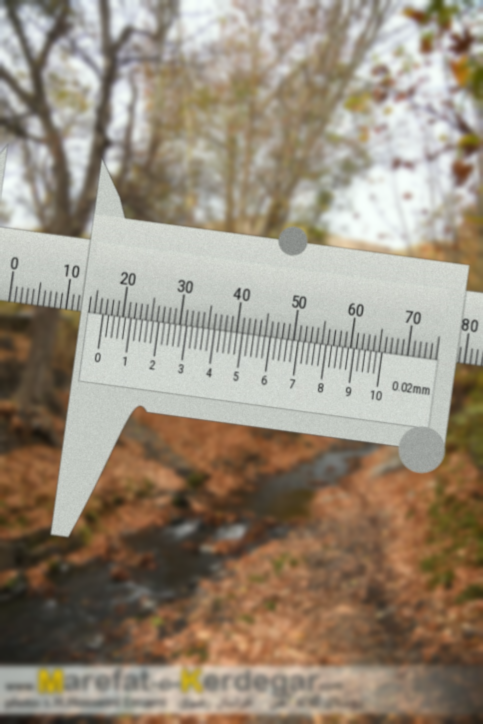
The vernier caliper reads 16.5 mm
